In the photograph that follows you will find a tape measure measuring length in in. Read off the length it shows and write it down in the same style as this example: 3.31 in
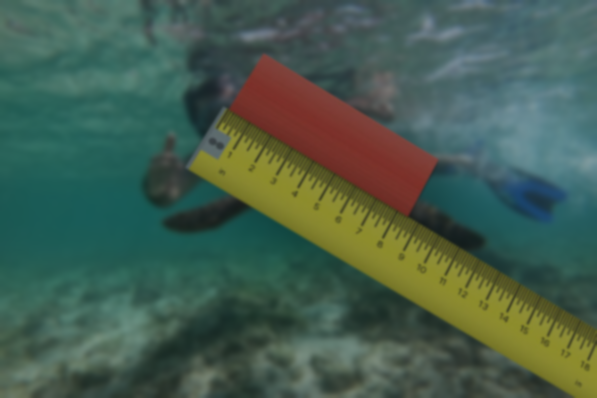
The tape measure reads 8.5 in
